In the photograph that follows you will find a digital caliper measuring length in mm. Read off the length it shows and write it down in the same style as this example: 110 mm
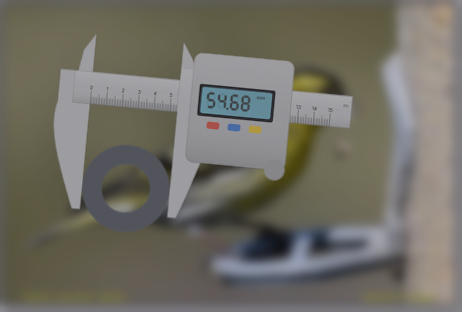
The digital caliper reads 54.68 mm
